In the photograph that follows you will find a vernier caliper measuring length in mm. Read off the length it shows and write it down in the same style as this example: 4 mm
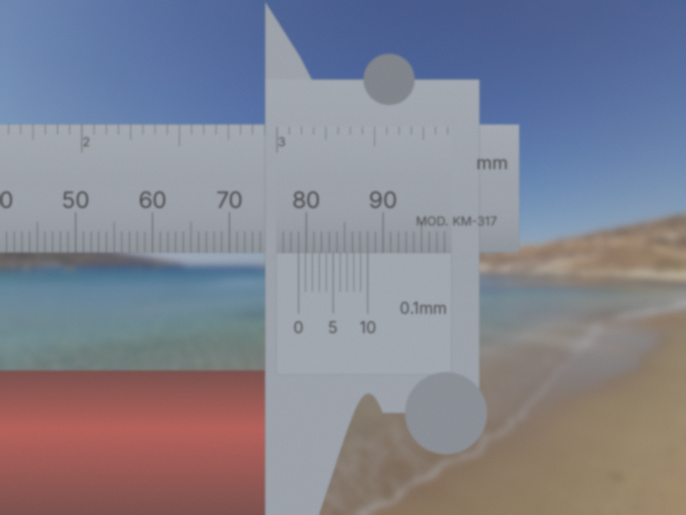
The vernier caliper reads 79.0 mm
